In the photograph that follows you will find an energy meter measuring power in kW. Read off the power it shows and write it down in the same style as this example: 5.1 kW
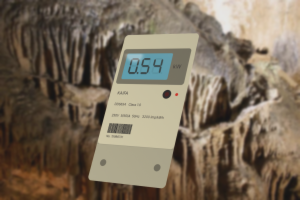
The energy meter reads 0.54 kW
